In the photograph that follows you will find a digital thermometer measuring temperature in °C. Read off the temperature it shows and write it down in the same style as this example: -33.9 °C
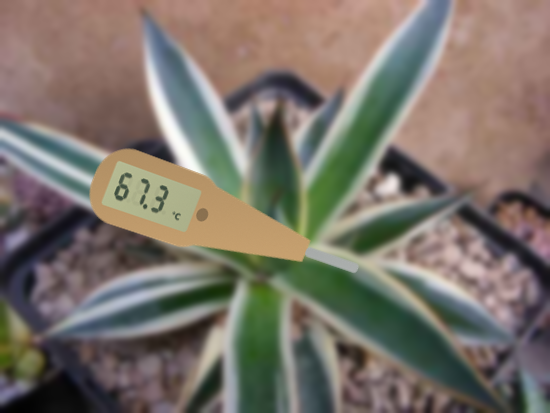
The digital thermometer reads 67.3 °C
